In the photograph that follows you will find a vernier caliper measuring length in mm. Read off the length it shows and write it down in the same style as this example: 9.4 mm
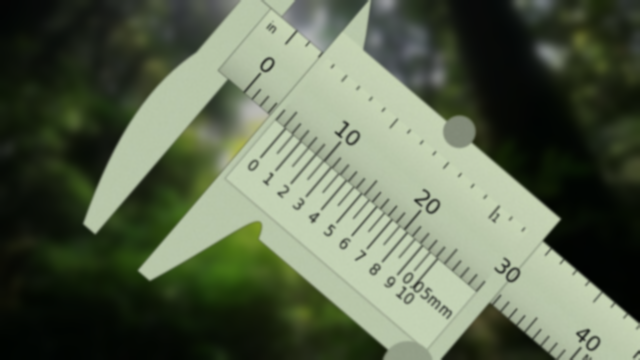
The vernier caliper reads 5.2 mm
